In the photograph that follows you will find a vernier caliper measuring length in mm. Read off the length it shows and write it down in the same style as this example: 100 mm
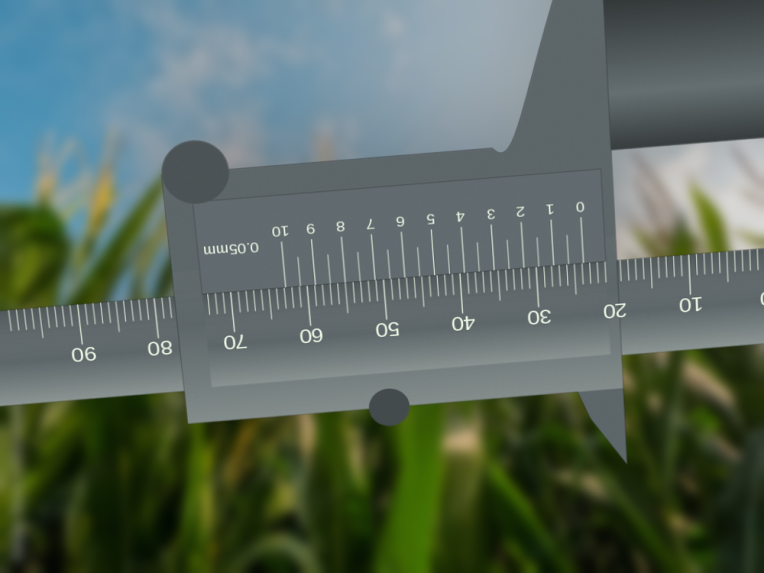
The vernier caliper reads 23.8 mm
